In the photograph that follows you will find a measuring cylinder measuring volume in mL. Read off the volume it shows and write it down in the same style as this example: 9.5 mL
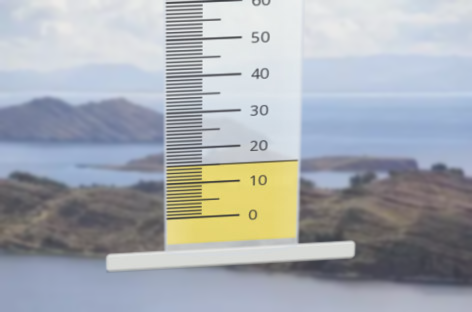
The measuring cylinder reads 15 mL
